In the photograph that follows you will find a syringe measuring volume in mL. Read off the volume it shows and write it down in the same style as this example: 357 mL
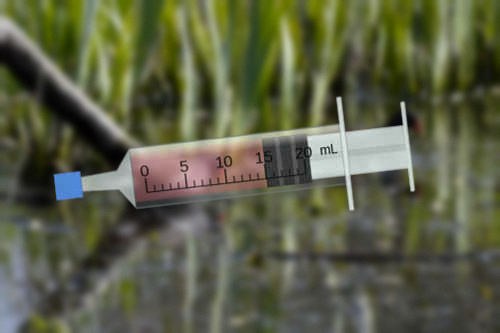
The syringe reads 15 mL
